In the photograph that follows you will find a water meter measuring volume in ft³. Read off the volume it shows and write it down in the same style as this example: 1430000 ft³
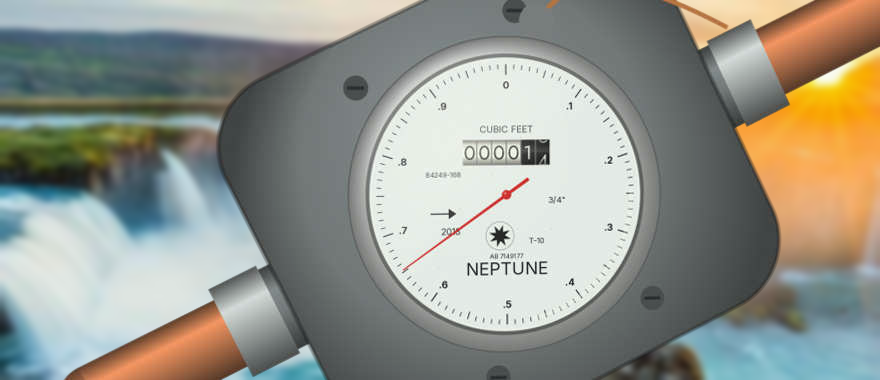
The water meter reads 13.65 ft³
